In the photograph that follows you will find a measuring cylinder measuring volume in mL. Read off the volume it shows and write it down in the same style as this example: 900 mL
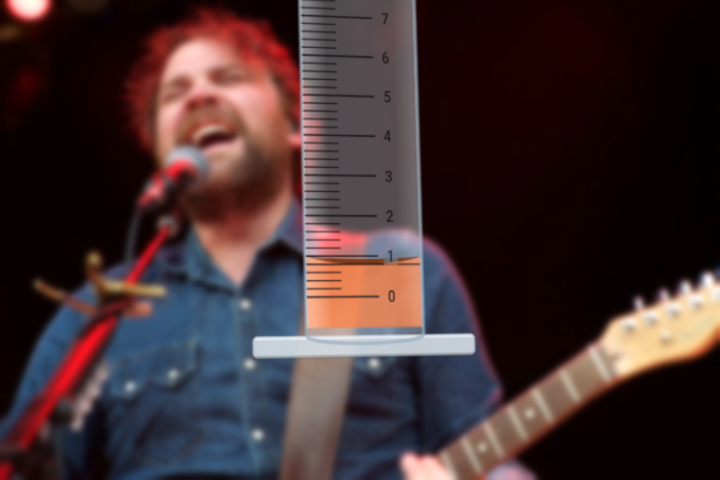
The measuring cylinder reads 0.8 mL
